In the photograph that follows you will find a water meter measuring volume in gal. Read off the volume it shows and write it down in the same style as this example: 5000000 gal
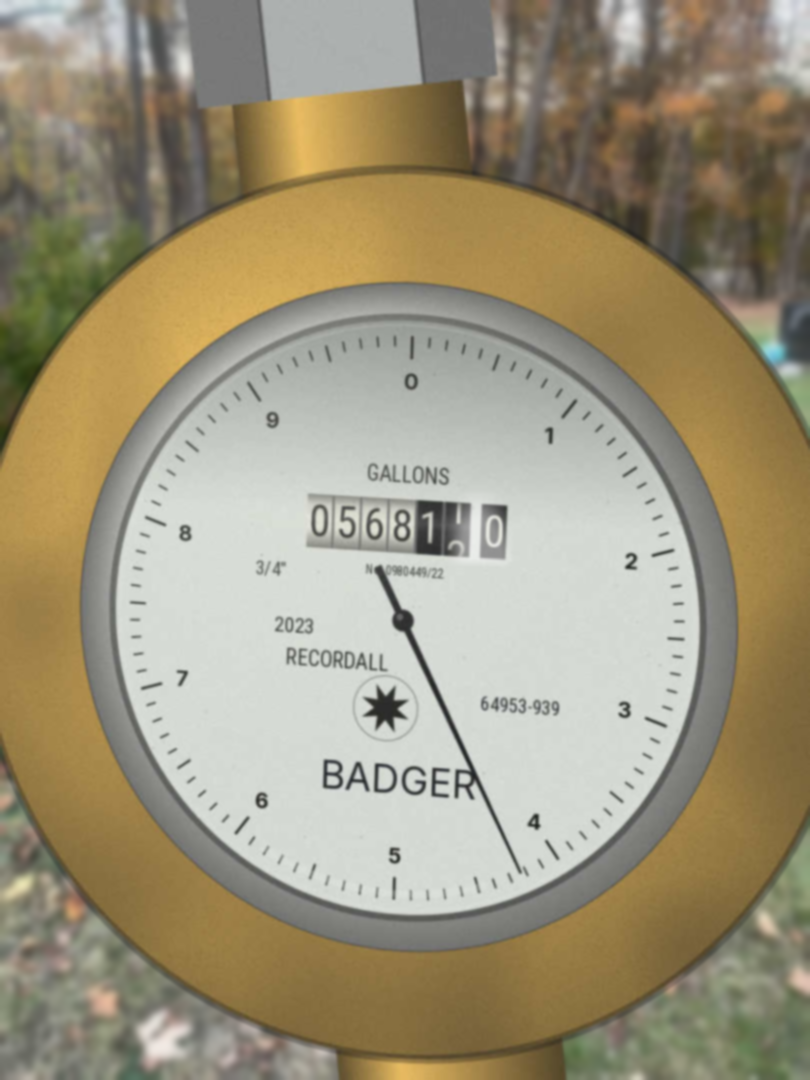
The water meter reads 568114.2 gal
